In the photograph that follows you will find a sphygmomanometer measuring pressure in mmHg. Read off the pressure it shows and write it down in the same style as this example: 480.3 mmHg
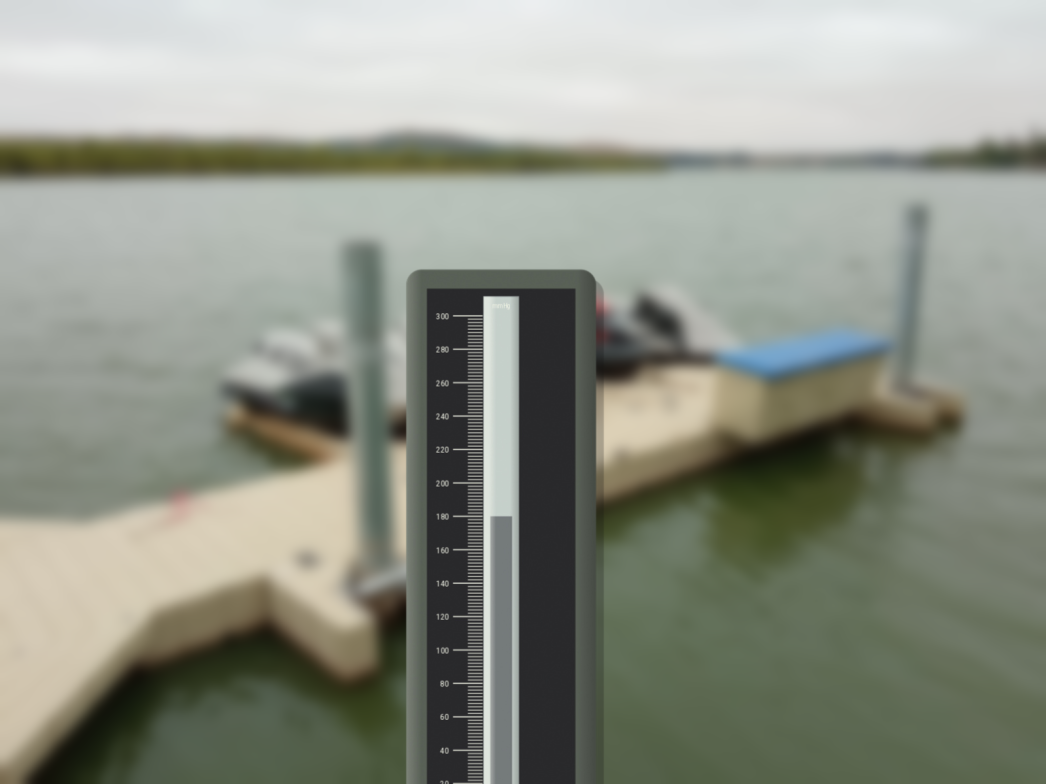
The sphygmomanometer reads 180 mmHg
